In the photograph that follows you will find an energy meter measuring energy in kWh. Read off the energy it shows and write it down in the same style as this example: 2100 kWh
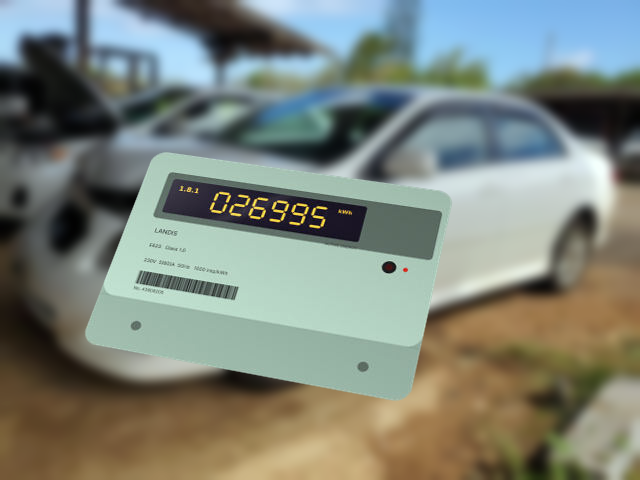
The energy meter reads 26995 kWh
